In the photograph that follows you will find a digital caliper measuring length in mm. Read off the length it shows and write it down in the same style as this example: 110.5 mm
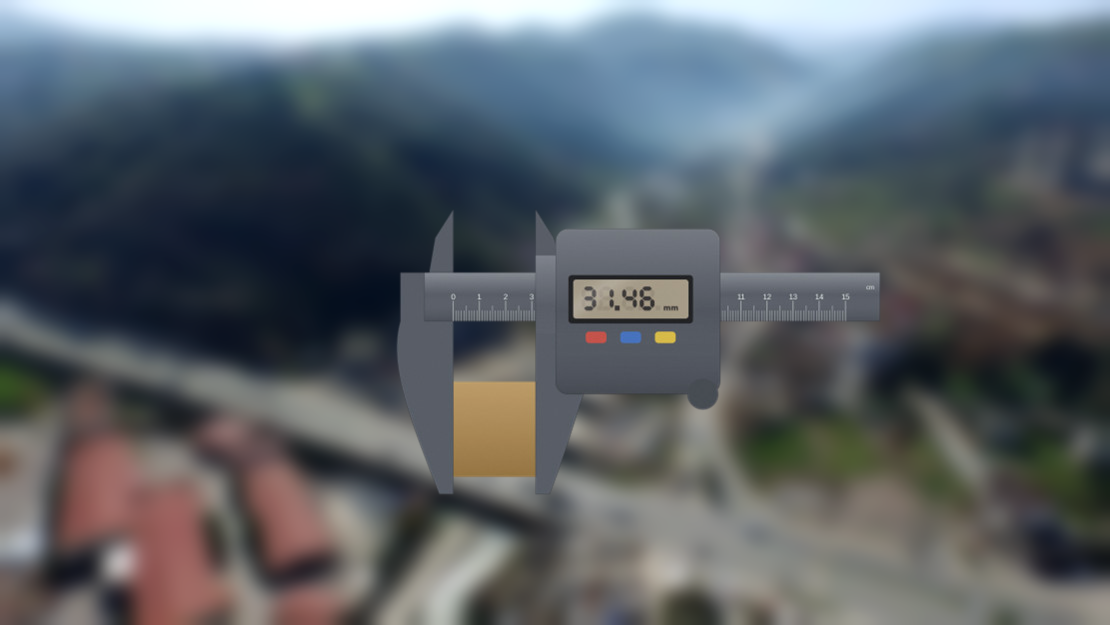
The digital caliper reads 31.46 mm
